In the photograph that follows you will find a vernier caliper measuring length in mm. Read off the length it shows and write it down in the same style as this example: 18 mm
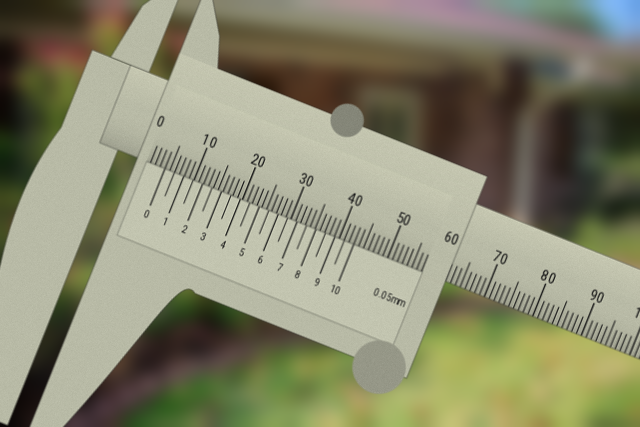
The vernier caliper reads 4.0 mm
